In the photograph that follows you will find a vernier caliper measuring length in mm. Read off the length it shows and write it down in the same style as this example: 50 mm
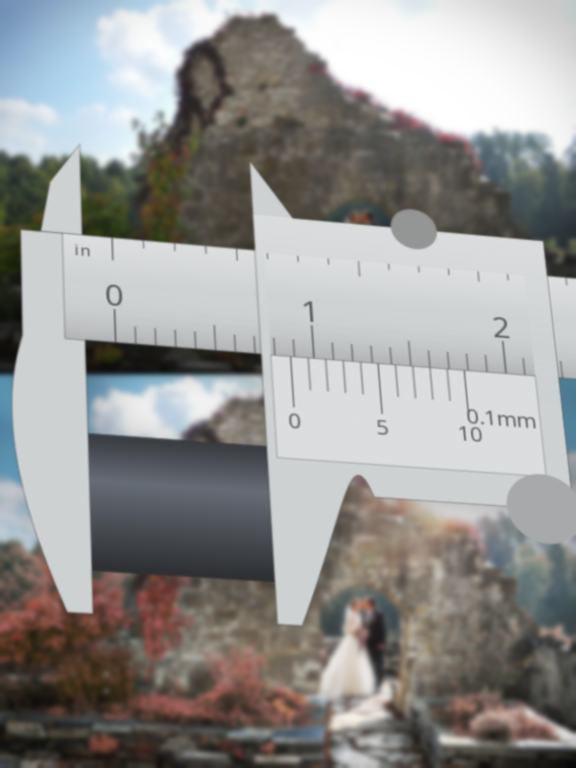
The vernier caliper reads 8.8 mm
